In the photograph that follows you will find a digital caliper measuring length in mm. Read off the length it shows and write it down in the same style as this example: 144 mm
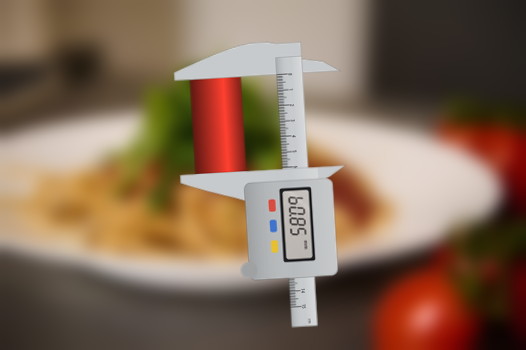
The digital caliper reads 60.85 mm
